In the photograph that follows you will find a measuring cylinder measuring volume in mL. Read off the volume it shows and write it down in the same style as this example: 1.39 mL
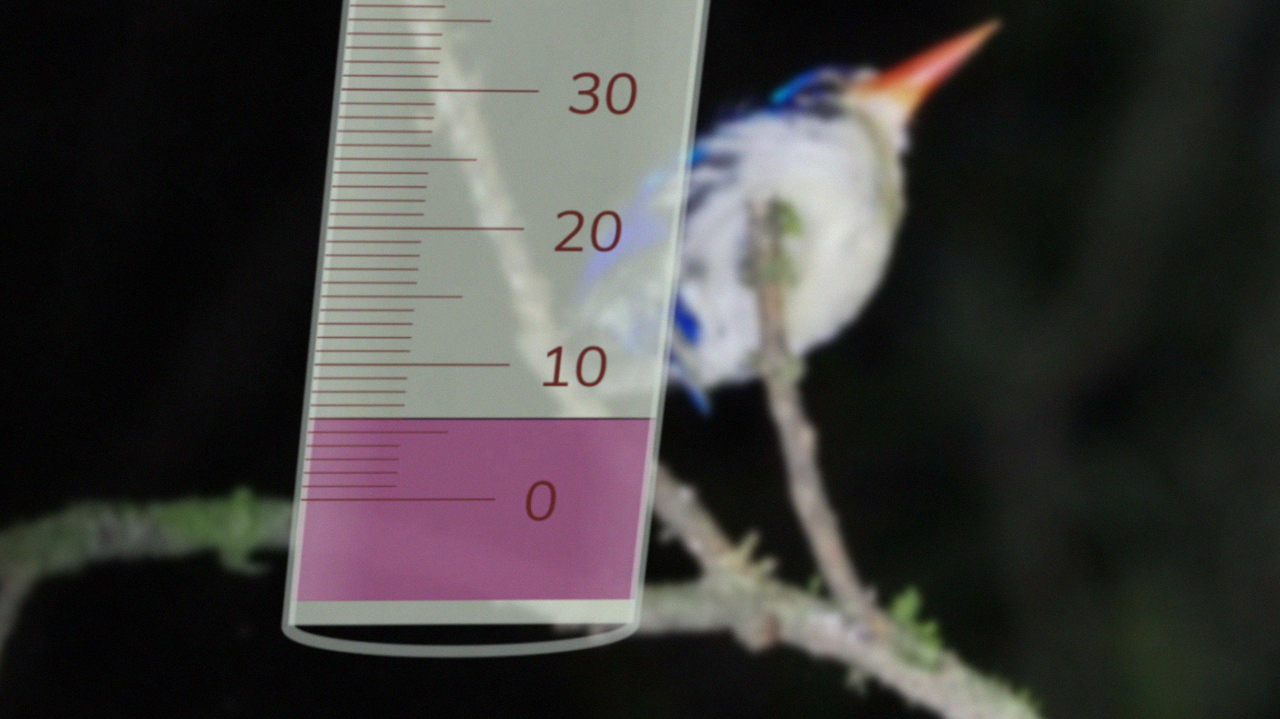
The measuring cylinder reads 6 mL
